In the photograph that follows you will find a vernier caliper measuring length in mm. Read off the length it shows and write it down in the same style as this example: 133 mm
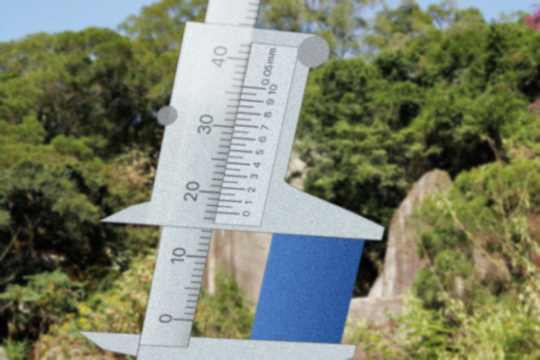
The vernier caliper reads 17.0 mm
